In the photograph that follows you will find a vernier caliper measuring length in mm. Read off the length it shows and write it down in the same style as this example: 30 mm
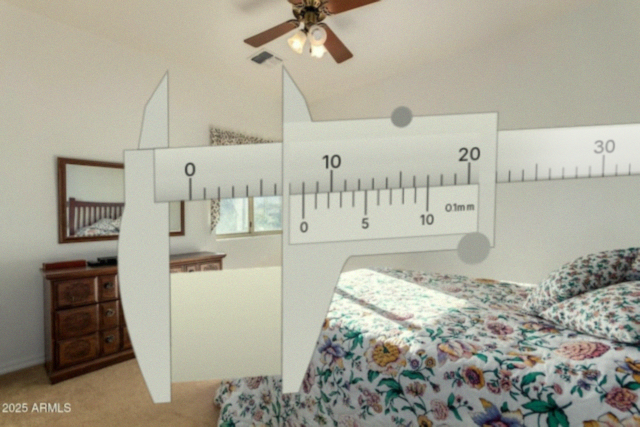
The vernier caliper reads 8.0 mm
